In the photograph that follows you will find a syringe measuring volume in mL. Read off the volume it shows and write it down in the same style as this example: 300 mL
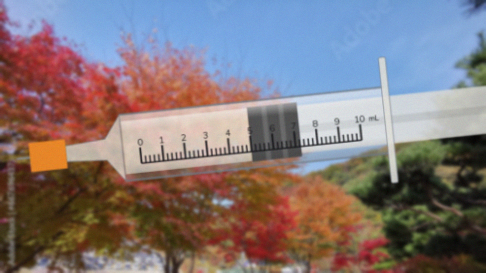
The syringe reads 5 mL
